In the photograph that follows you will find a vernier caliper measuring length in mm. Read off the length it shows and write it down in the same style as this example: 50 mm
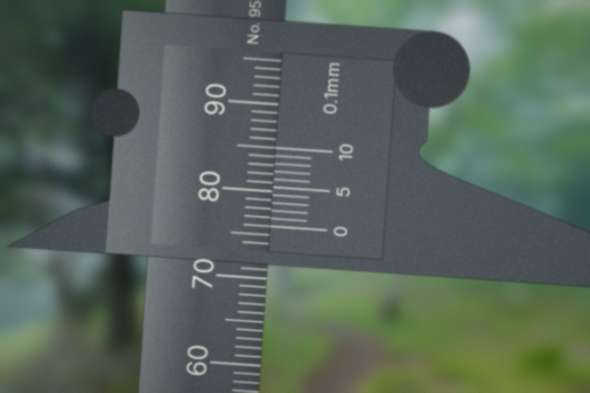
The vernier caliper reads 76.0 mm
